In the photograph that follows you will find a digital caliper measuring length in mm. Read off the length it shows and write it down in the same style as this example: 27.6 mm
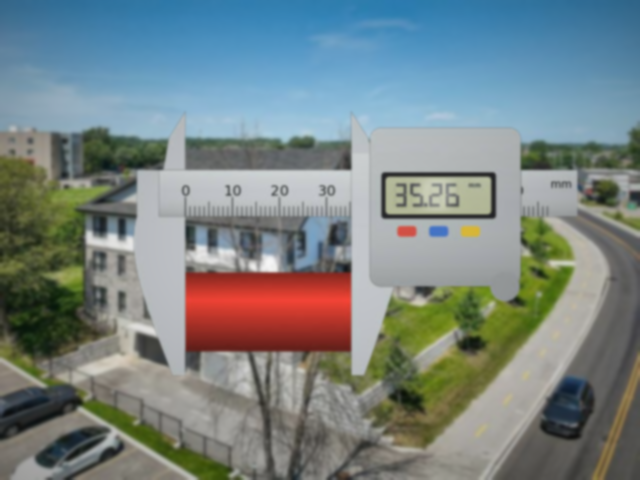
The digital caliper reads 35.26 mm
